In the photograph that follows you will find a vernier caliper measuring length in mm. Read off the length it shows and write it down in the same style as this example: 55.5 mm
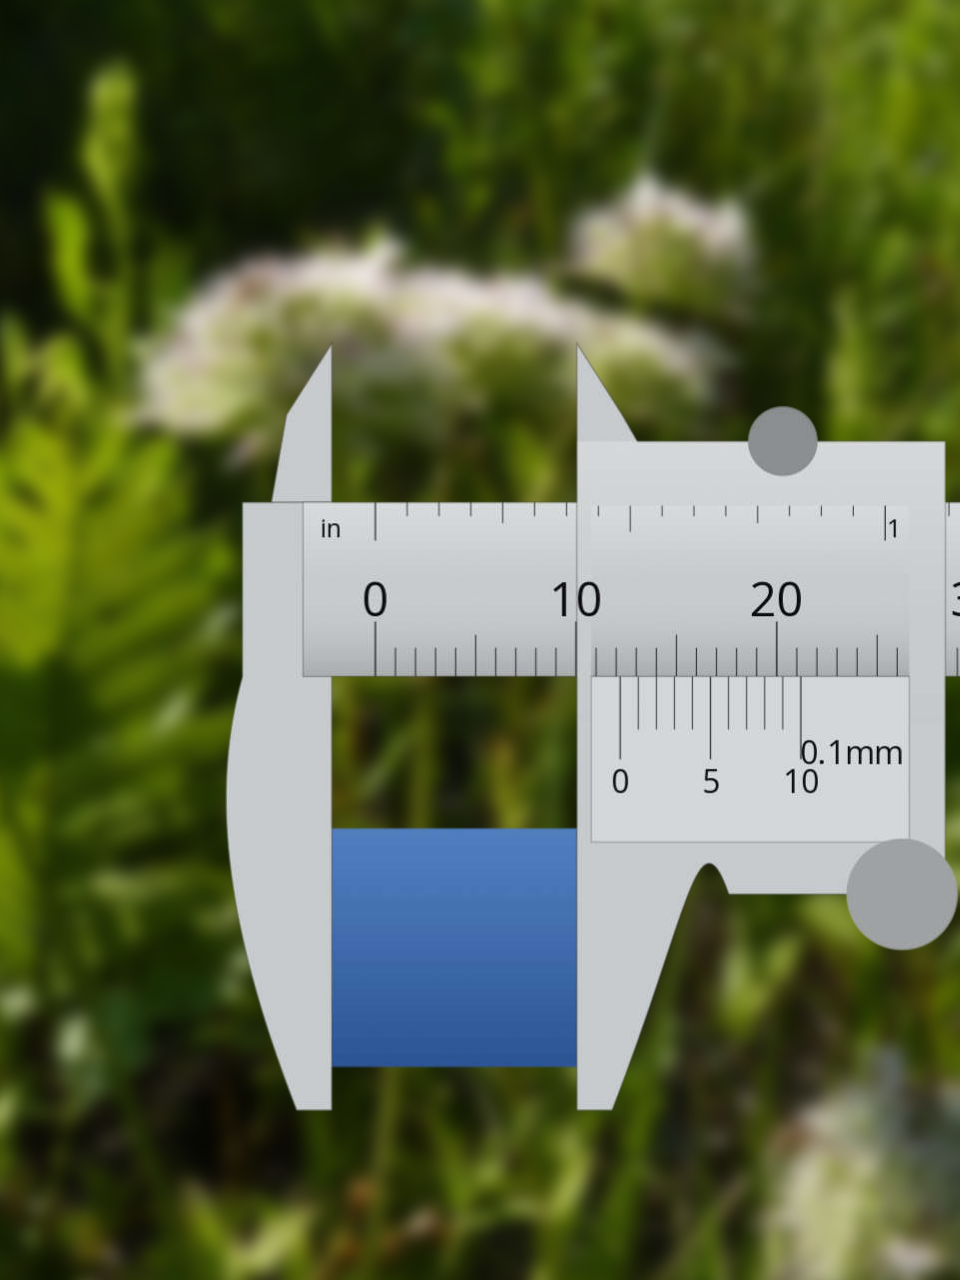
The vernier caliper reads 12.2 mm
